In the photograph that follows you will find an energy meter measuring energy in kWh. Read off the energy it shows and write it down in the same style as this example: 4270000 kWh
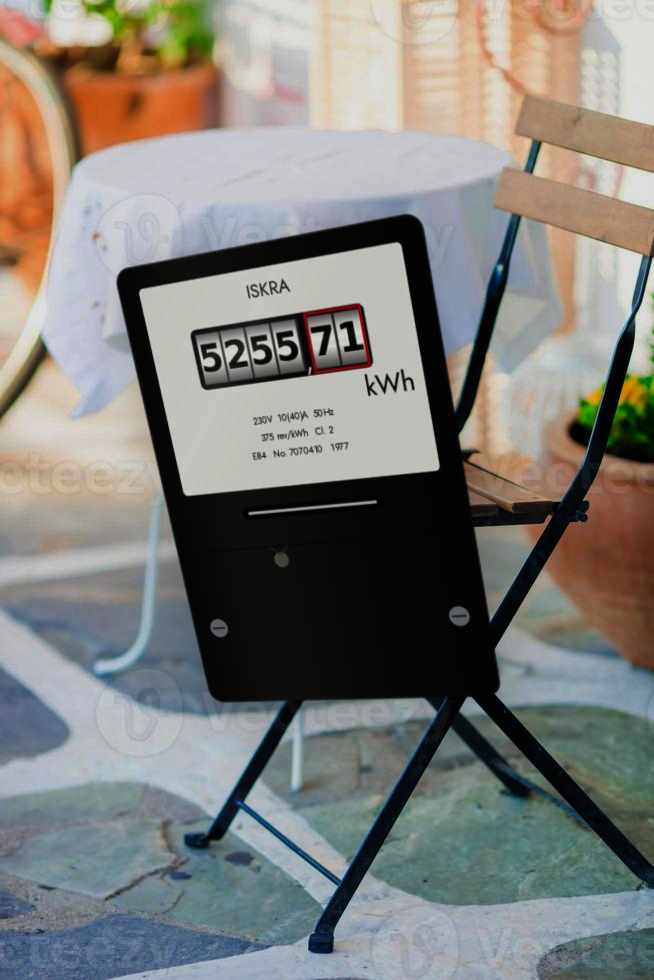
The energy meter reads 5255.71 kWh
